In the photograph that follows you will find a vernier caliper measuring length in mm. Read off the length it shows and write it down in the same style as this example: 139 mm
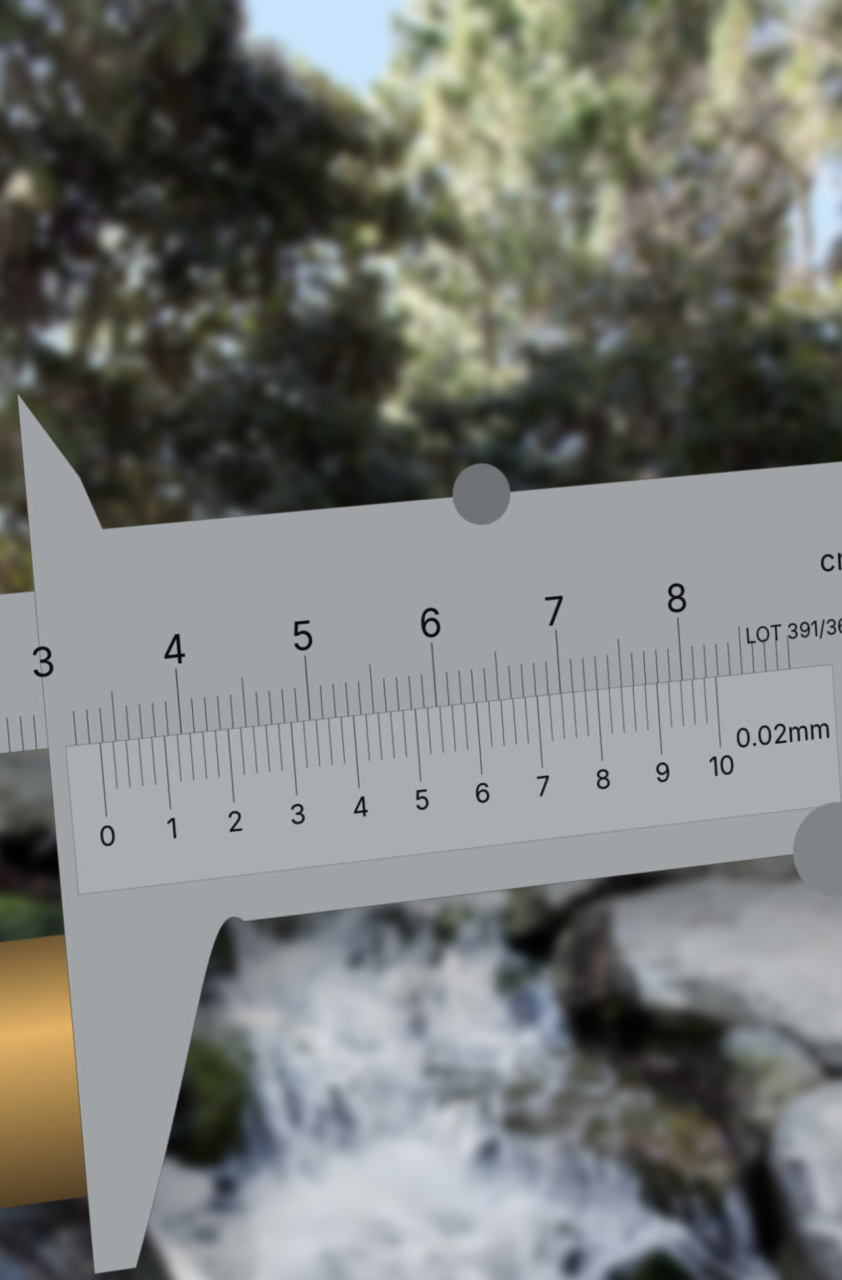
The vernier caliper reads 33.8 mm
